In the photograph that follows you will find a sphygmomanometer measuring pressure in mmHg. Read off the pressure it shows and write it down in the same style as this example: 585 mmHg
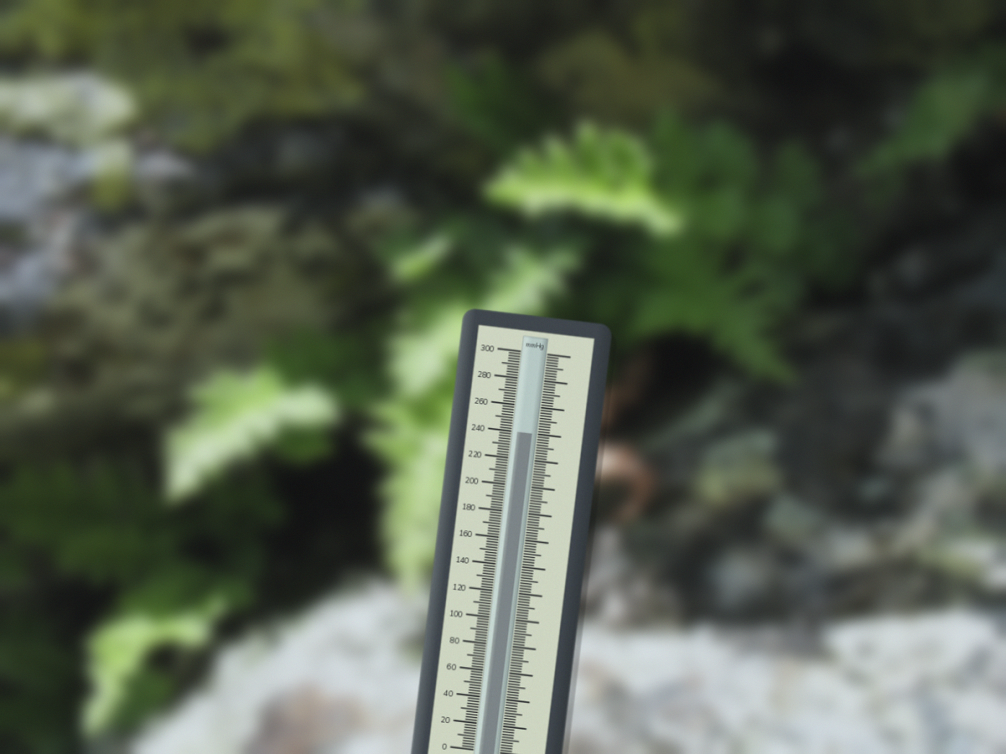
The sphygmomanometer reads 240 mmHg
